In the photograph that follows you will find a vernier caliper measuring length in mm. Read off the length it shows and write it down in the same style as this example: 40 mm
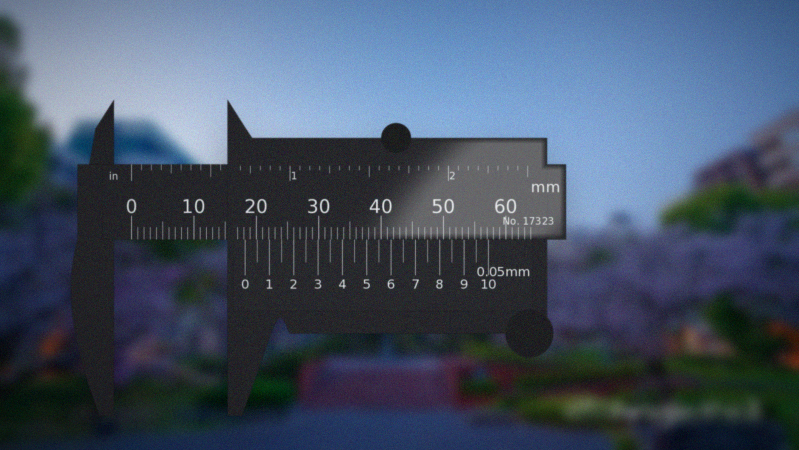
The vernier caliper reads 18.2 mm
